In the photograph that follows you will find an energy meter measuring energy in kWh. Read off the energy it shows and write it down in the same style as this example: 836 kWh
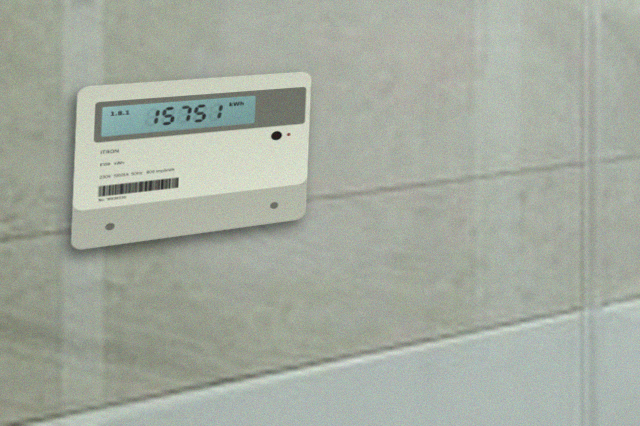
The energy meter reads 15751 kWh
